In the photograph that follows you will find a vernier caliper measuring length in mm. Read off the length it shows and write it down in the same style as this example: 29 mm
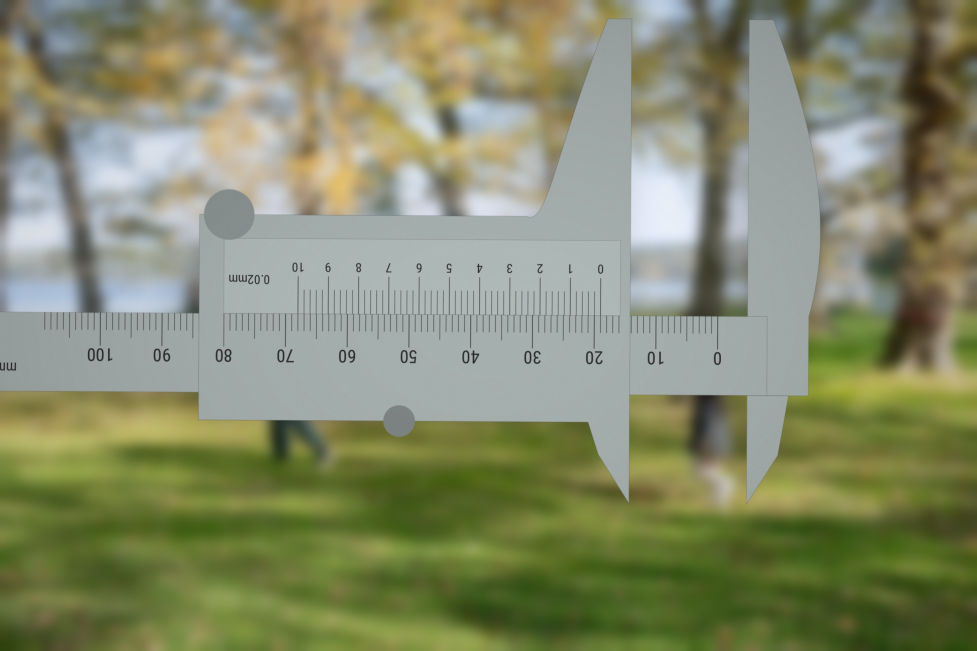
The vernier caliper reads 19.0 mm
